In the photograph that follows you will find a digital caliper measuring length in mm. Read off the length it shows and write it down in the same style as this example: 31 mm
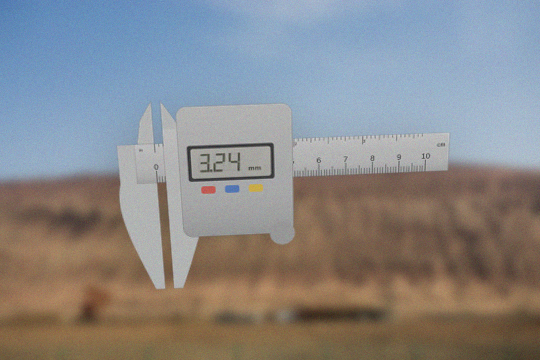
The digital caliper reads 3.24 mm
